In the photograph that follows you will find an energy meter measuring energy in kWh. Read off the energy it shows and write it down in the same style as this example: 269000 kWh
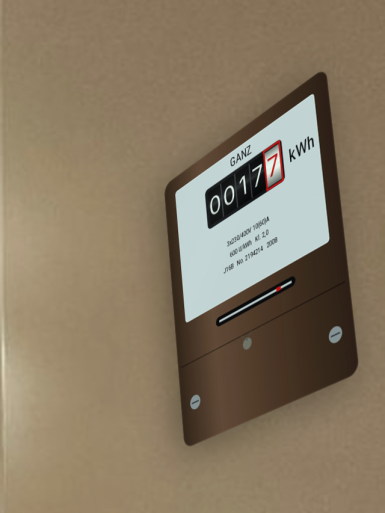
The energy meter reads 17.7 kWh
